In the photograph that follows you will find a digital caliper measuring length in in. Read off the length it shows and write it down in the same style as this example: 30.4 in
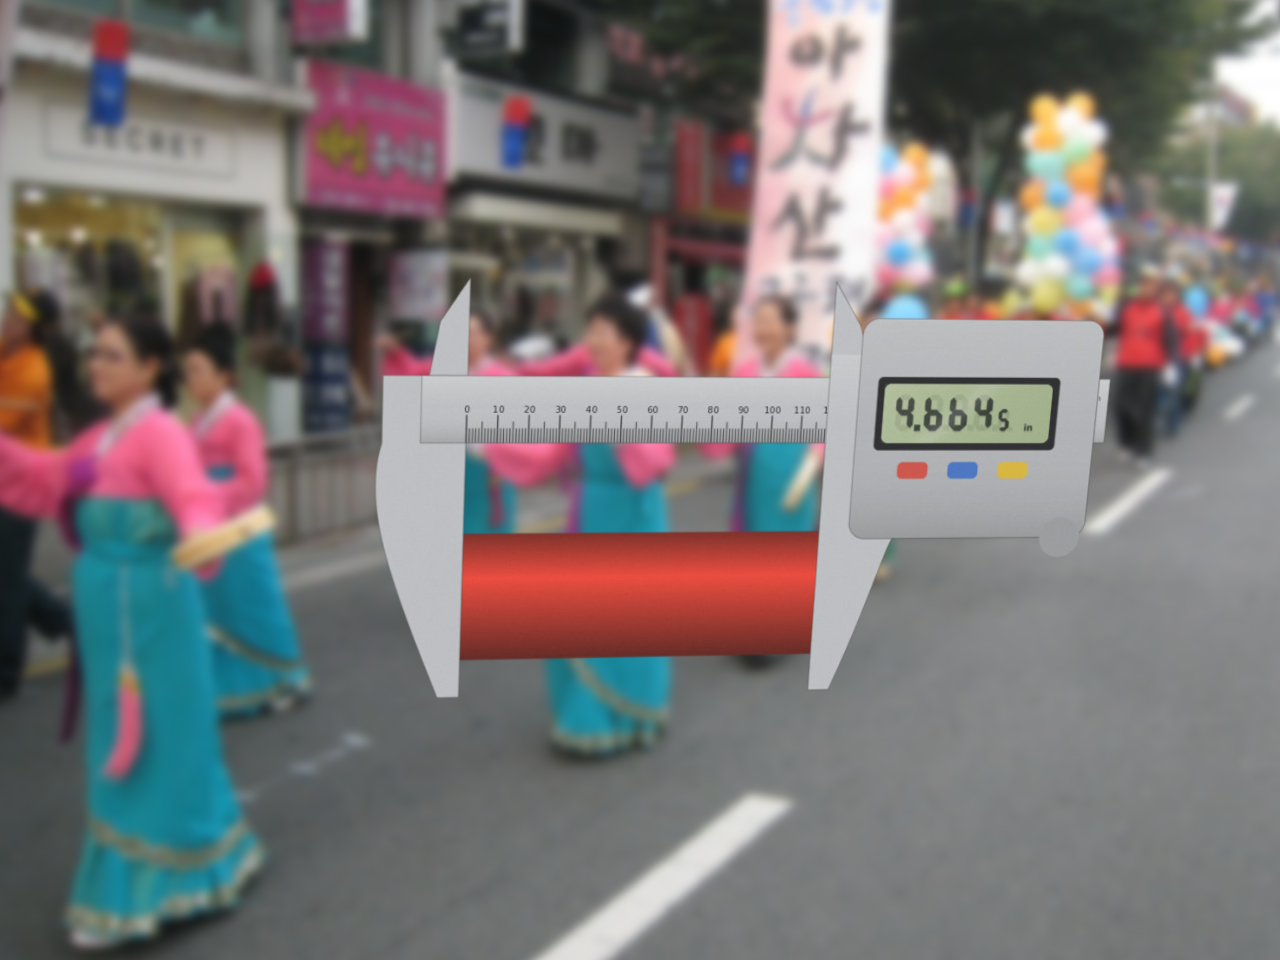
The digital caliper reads 4.6645 in
